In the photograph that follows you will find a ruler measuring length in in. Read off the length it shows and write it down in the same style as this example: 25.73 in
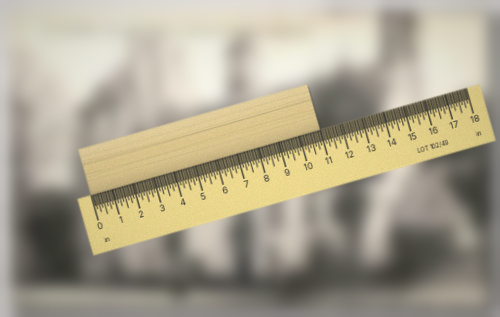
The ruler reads 11 in
